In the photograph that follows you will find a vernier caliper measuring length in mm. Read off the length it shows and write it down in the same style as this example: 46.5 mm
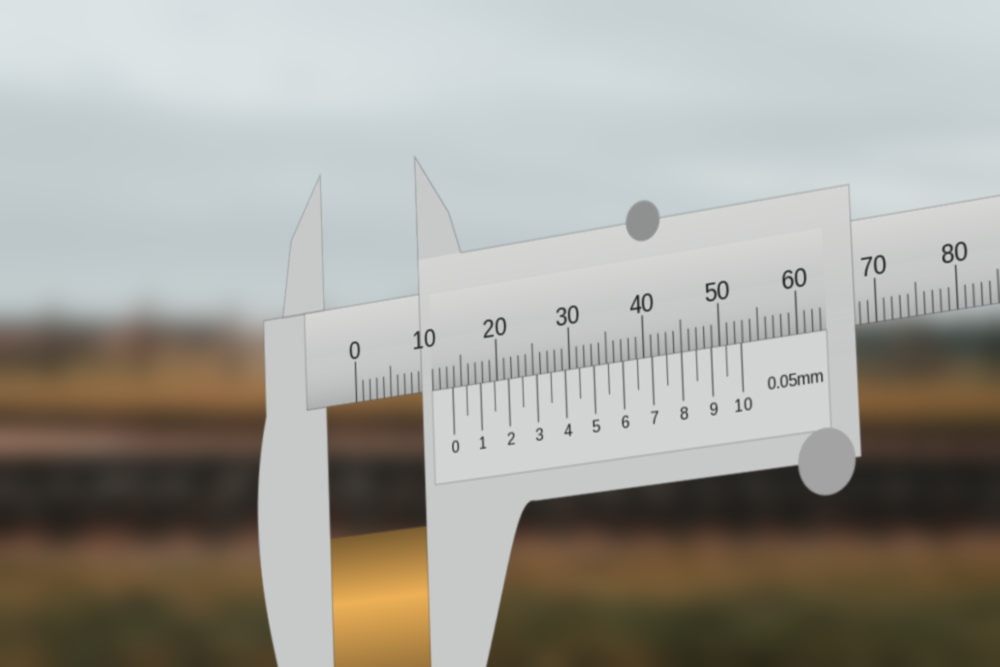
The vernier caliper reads 13.8 mm
